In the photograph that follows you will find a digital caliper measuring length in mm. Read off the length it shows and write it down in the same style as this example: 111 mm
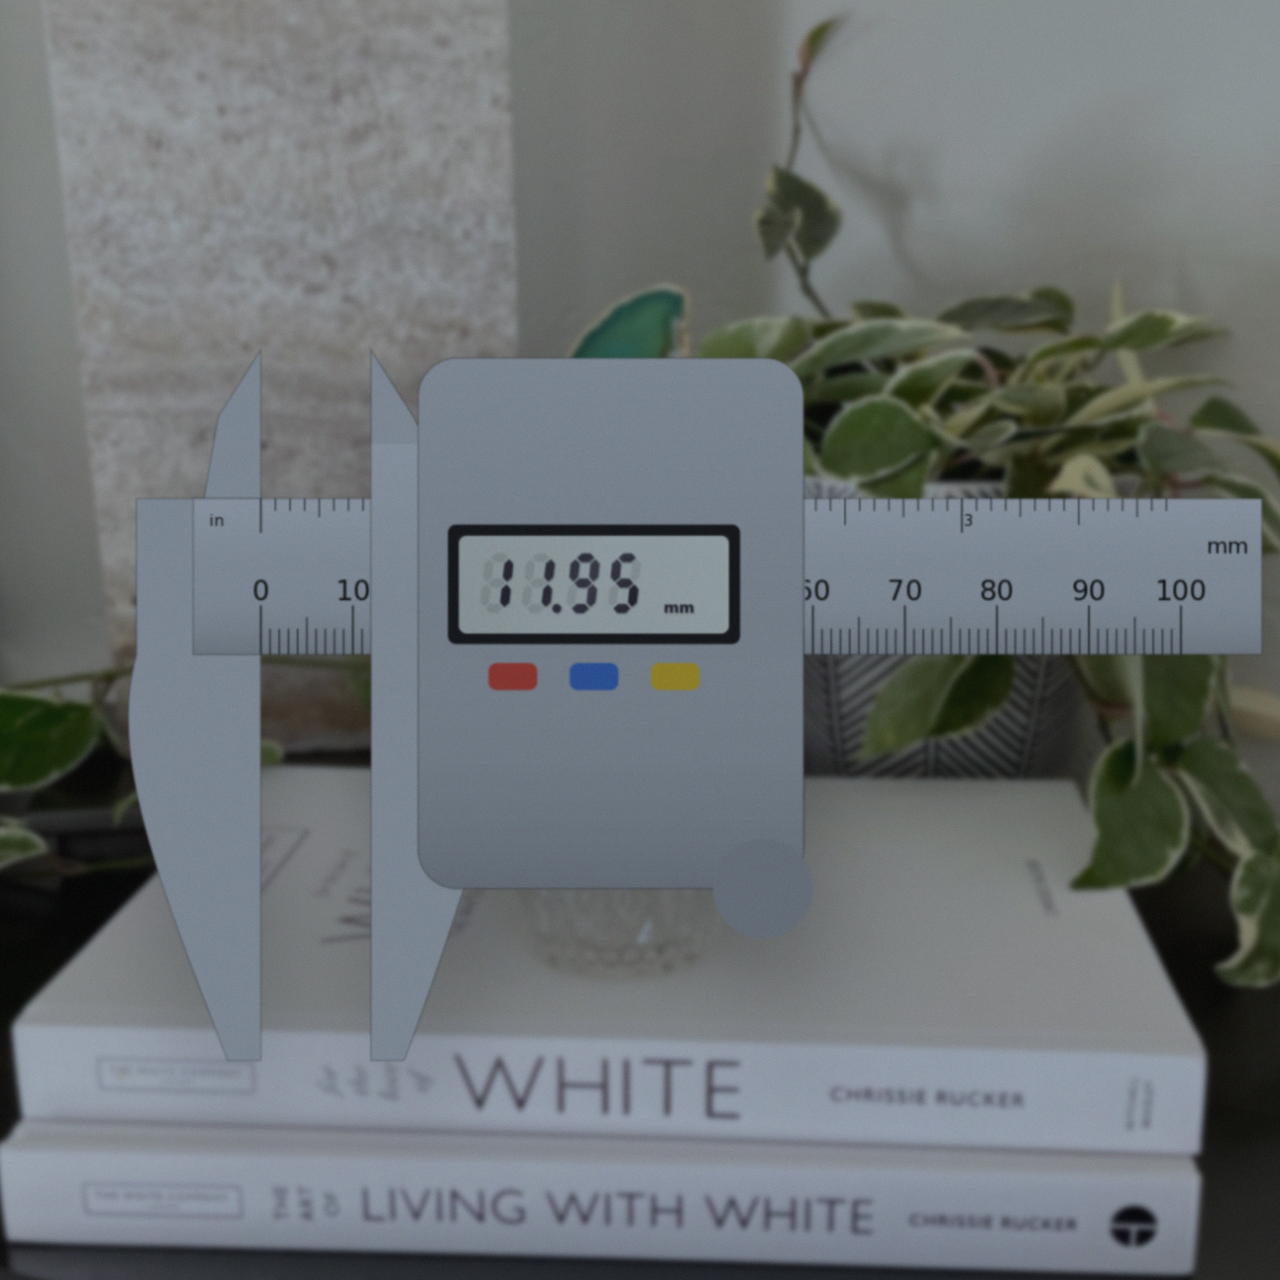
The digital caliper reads 11.95 mm
